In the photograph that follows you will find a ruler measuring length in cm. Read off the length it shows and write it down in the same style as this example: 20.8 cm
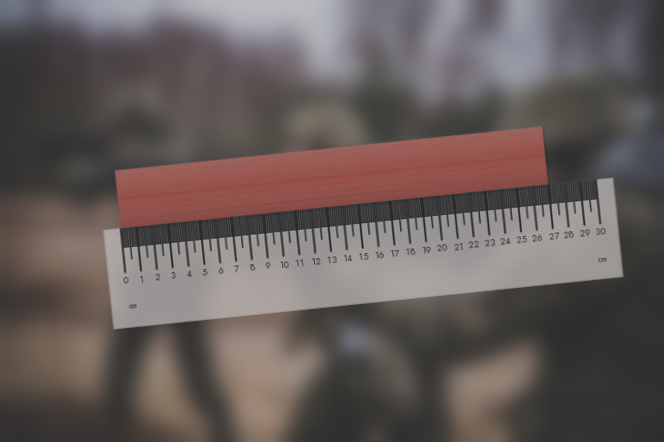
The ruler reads 27 cm
